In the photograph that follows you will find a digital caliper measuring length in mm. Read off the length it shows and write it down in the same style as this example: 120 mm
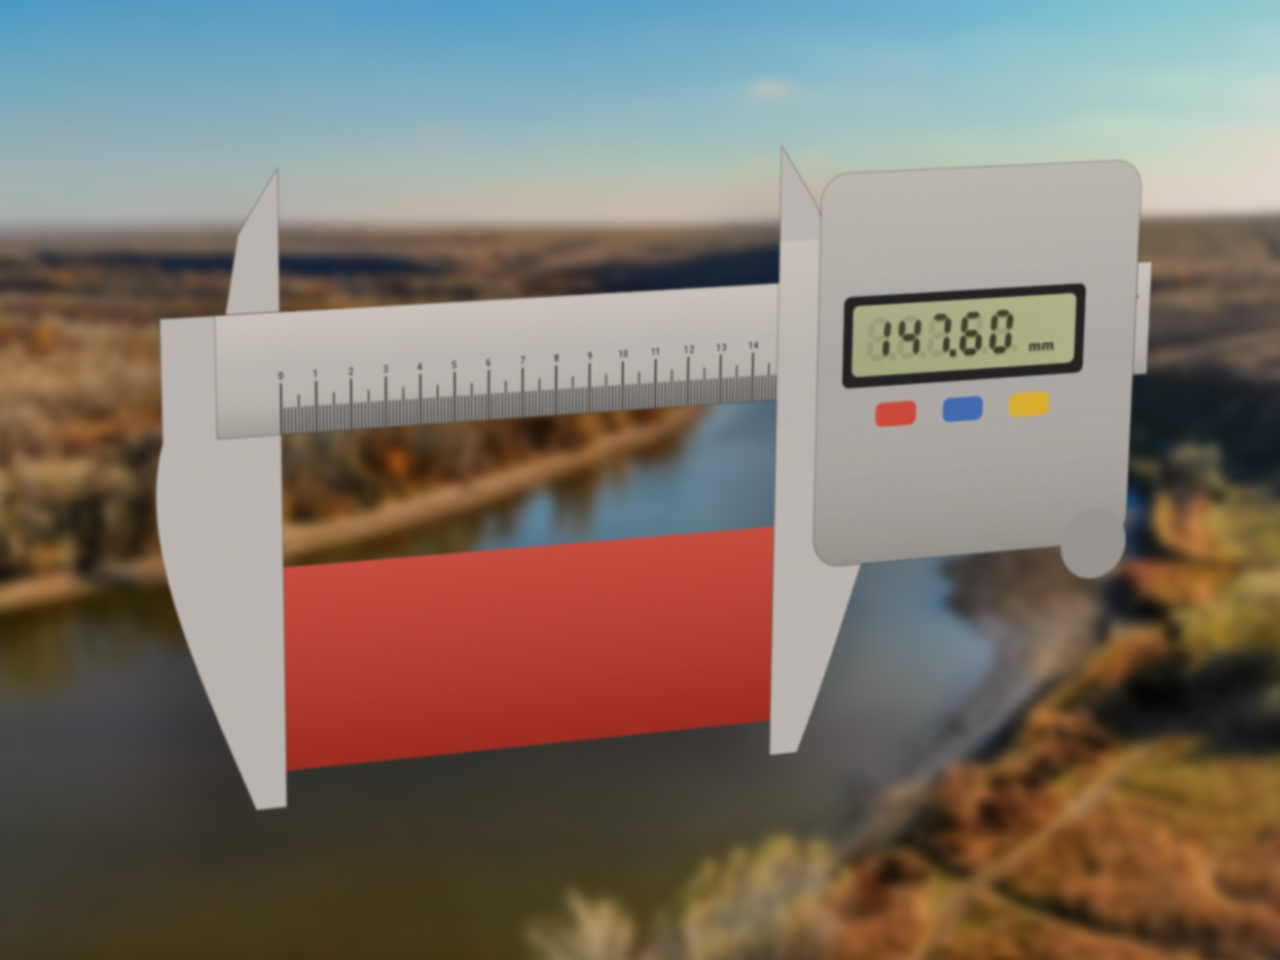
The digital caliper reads 147.60 mm
